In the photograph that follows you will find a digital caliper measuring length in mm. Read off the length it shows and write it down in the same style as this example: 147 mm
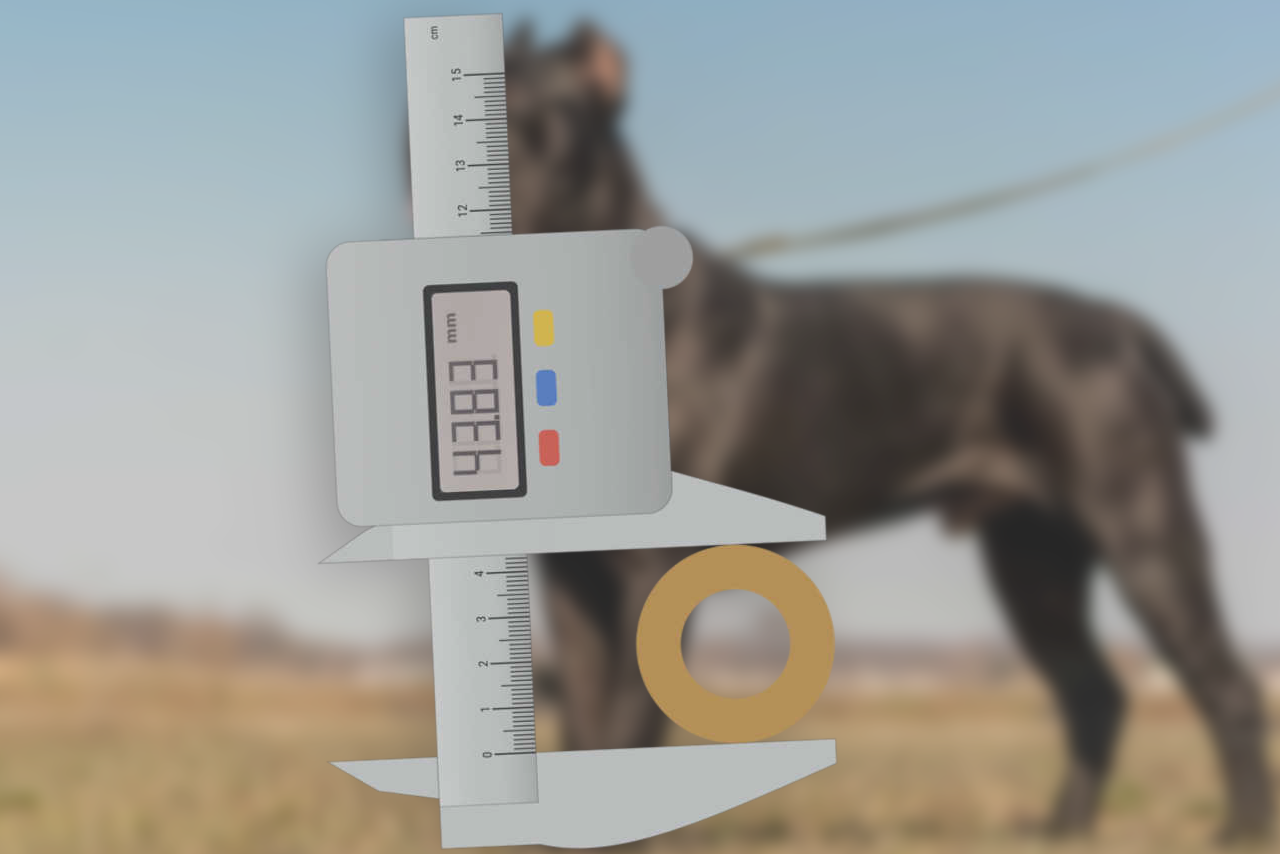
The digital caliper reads 43.83 mm
